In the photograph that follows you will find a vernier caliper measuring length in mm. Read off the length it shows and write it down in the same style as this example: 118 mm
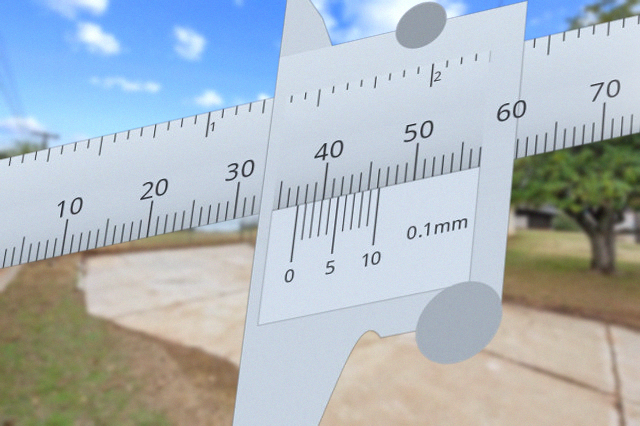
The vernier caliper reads 37.2 mm
